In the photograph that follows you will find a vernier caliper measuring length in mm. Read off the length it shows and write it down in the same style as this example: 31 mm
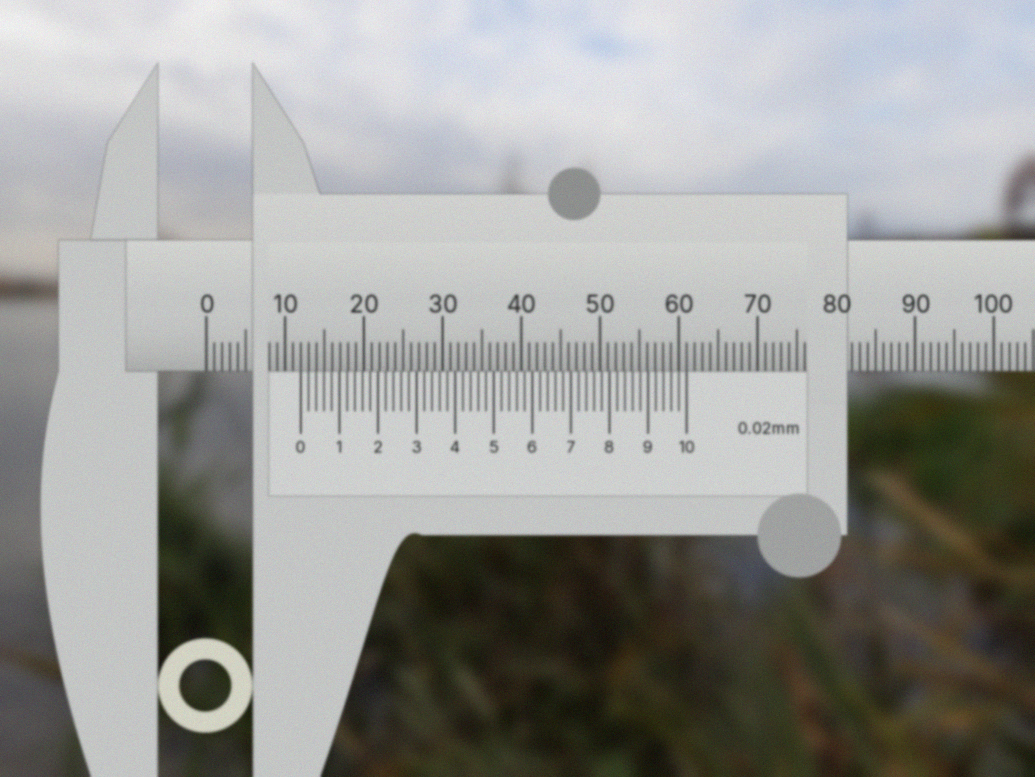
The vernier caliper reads 12.0 mm
